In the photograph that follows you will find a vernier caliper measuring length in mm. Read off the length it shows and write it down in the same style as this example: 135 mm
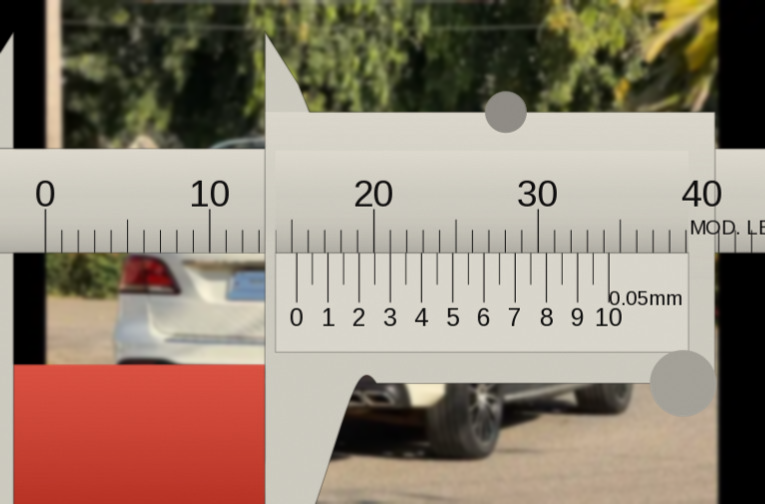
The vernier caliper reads 15.3 mm
